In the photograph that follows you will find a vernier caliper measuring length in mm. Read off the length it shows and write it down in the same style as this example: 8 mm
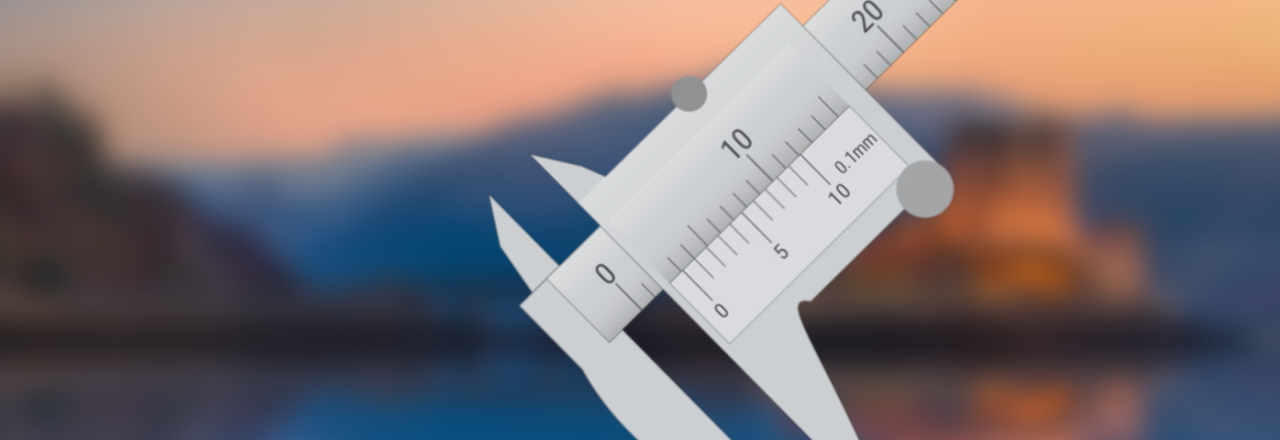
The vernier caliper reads 3.1 mm
